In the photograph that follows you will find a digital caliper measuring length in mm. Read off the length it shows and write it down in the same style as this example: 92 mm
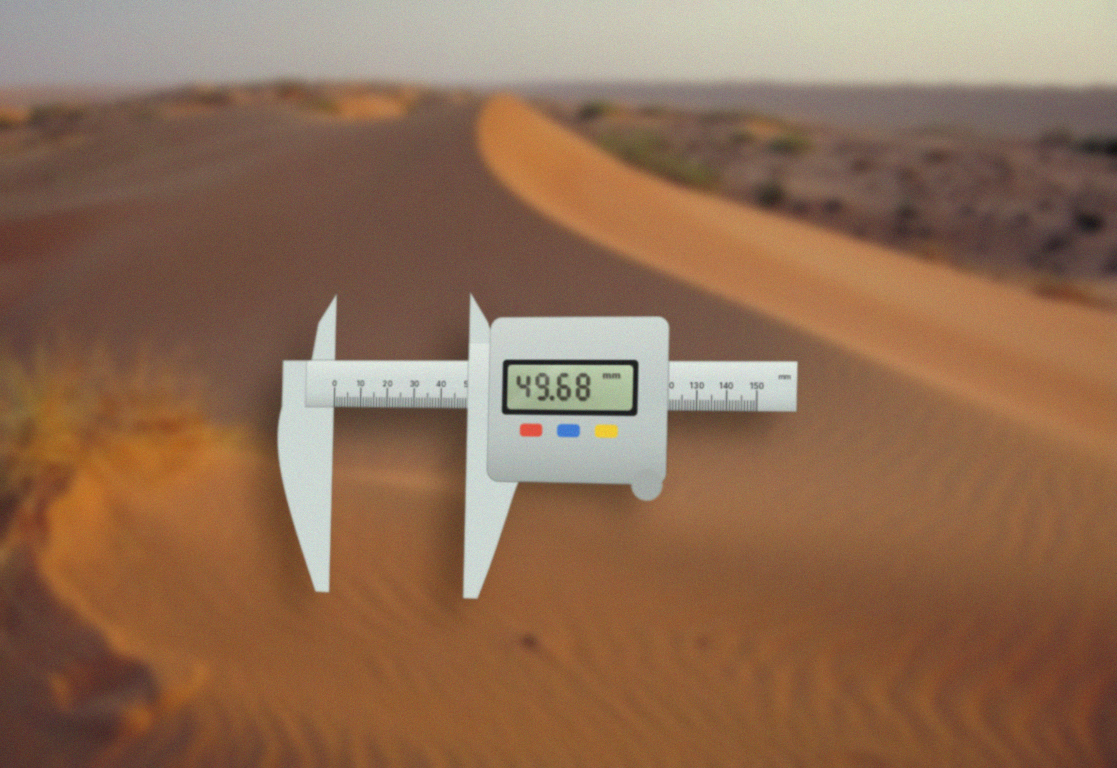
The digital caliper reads 49.68 mm
